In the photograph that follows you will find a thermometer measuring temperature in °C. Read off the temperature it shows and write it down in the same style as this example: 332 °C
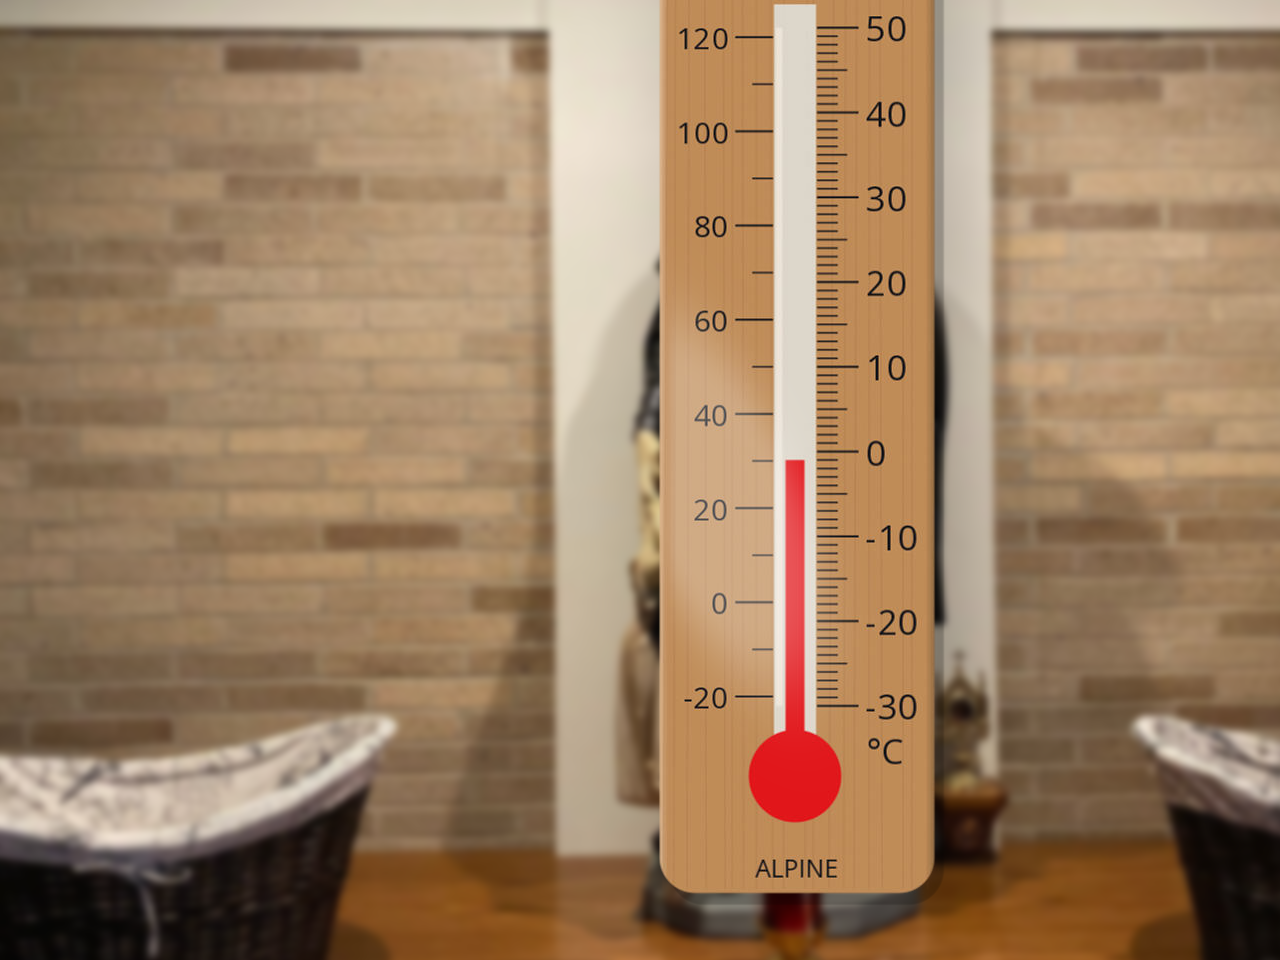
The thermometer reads -1 °C
